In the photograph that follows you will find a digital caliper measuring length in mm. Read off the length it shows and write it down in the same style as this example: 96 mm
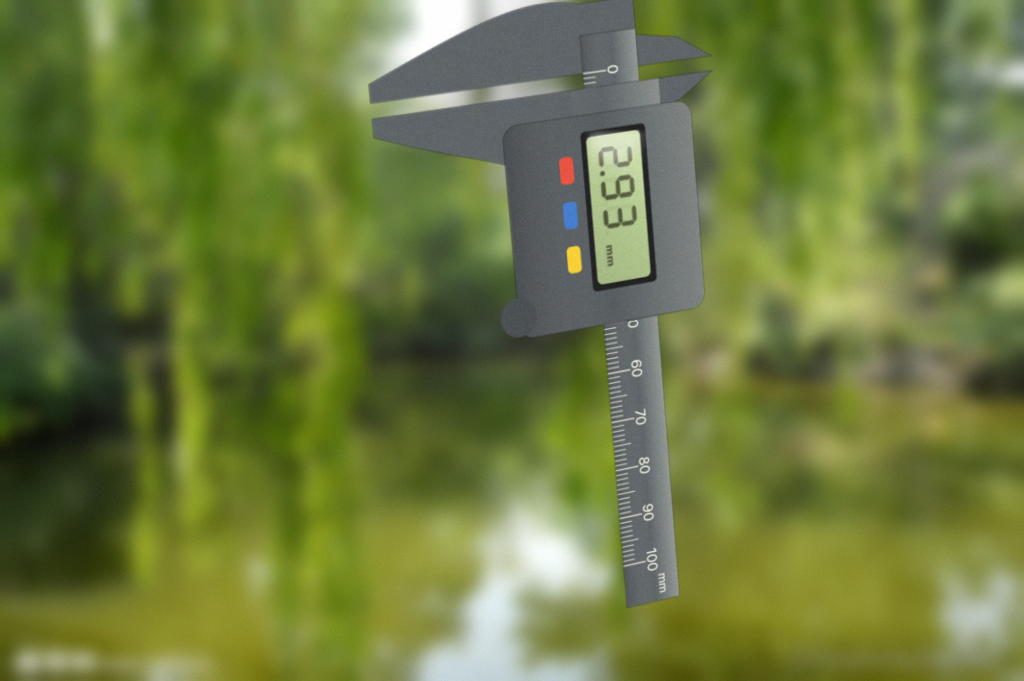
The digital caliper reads 2.93 mm
